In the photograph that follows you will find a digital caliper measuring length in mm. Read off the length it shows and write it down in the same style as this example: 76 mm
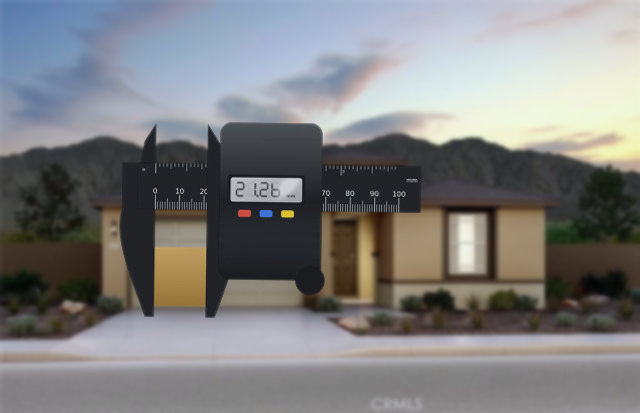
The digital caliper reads 21.26 mm
